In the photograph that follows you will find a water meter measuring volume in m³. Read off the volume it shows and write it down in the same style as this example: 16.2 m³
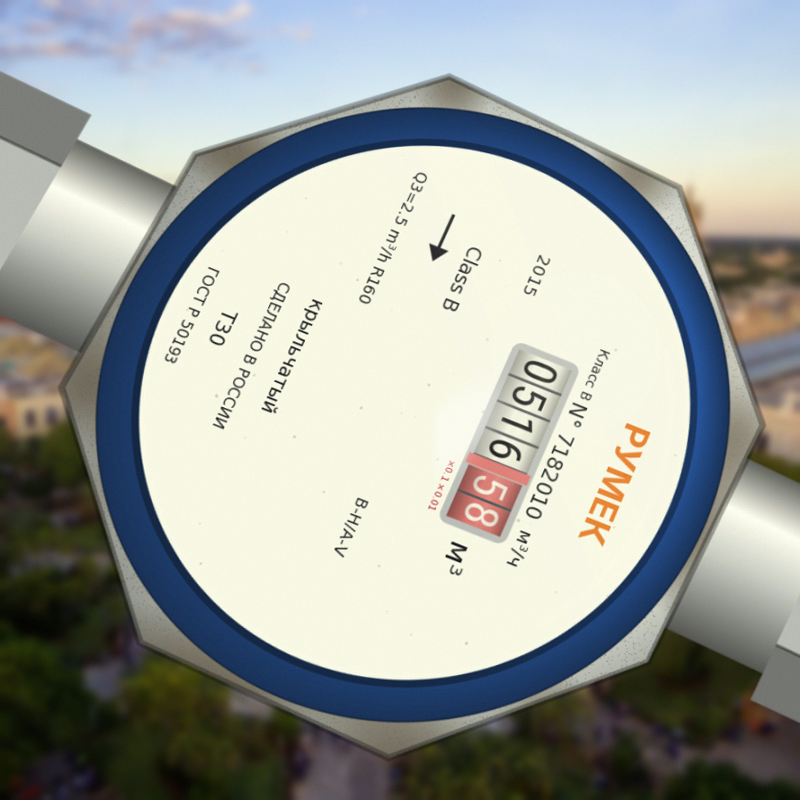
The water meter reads 516.58 m³
